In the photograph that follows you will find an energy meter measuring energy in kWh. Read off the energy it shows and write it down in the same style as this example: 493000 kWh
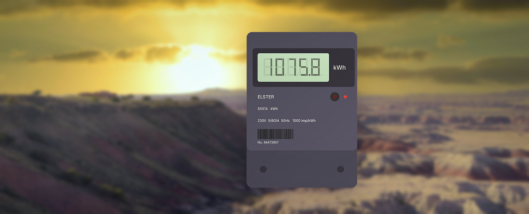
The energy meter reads 1075.8 kWh
